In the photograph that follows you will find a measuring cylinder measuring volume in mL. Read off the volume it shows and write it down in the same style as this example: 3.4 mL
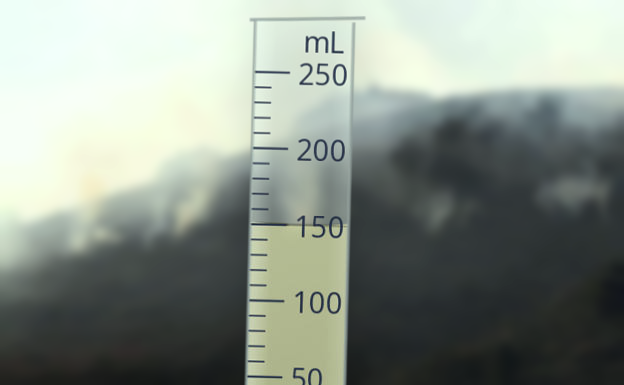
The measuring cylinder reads 150 mL
